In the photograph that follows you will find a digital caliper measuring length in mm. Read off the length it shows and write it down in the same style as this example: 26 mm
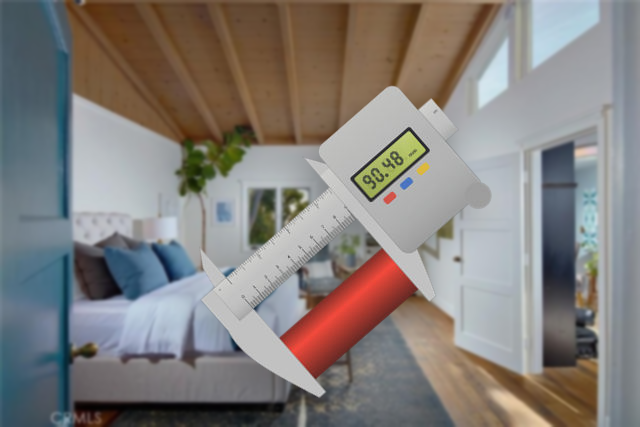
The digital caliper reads 90.48 mm
